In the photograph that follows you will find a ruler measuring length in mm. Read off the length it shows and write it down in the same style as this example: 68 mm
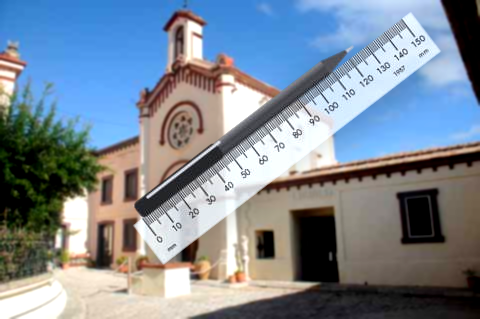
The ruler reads 125 mm
